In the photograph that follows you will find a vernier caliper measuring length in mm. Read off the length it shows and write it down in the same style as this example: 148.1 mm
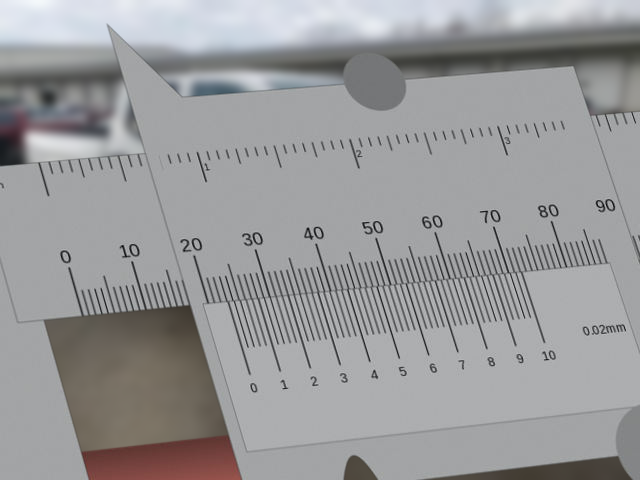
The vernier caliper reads 23.2 mm
